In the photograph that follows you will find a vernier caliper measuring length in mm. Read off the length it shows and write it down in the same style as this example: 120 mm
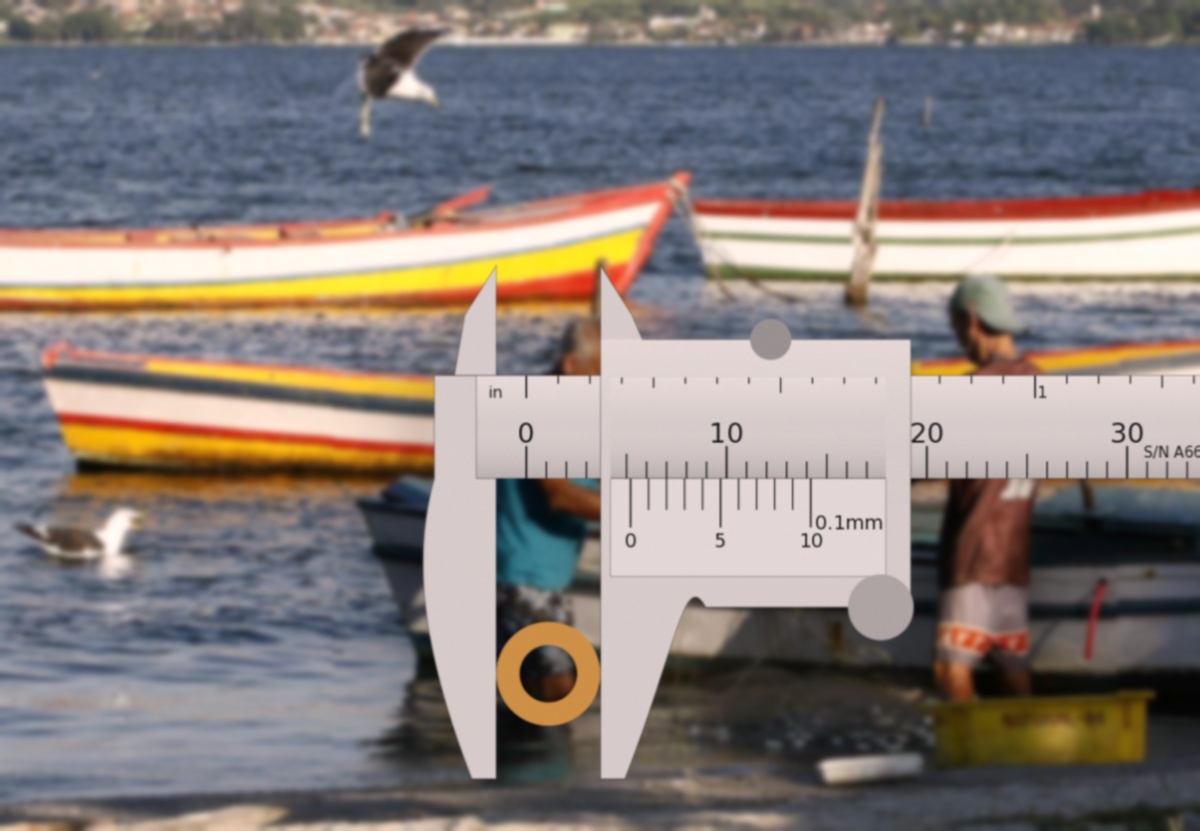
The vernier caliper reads 5.2 mm
